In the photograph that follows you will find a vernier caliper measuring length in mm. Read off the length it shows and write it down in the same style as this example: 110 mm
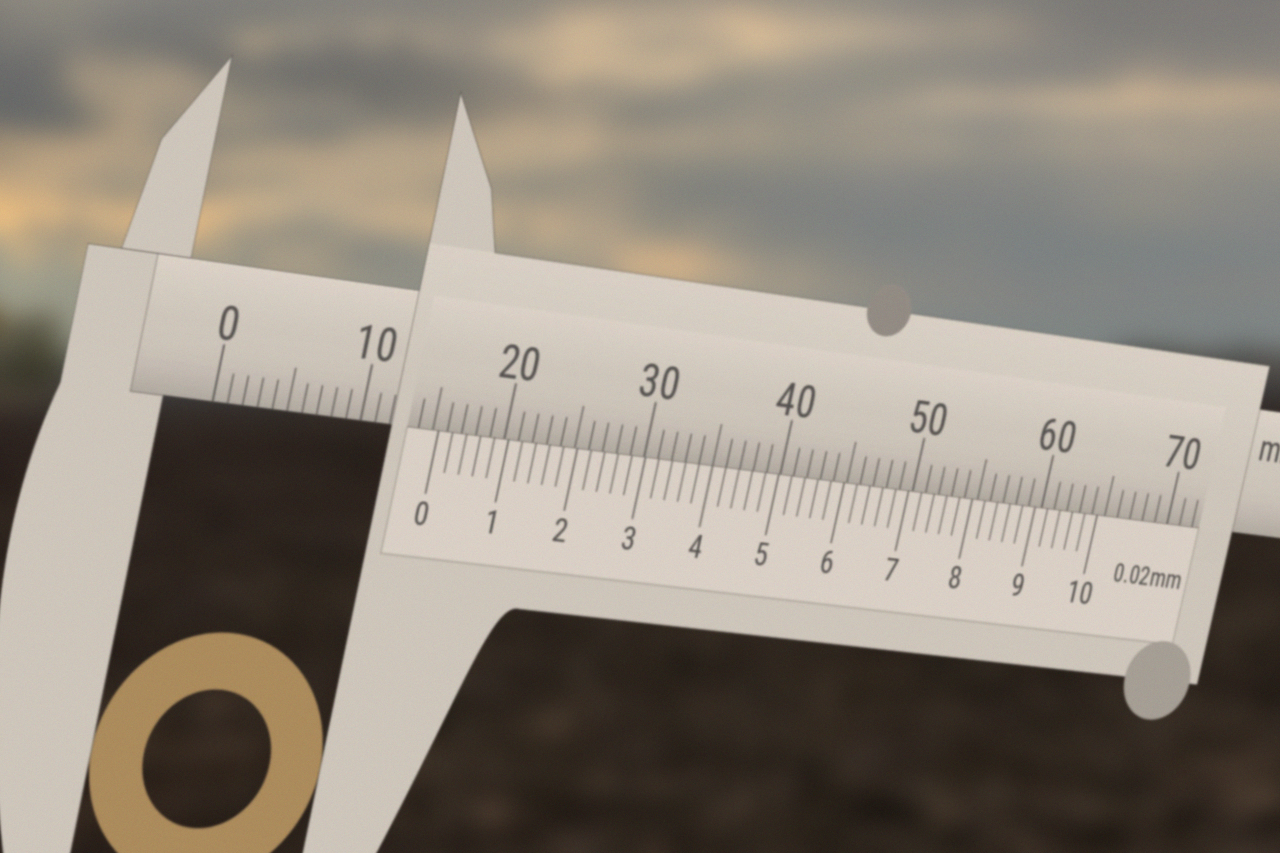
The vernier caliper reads 15.4 mm
